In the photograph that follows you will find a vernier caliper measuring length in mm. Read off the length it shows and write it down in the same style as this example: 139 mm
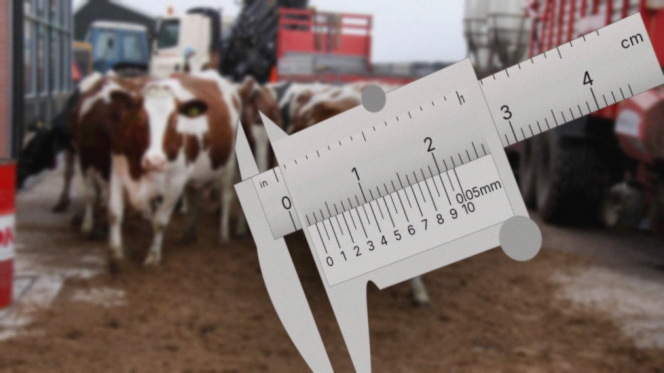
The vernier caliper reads 2.8 mm
